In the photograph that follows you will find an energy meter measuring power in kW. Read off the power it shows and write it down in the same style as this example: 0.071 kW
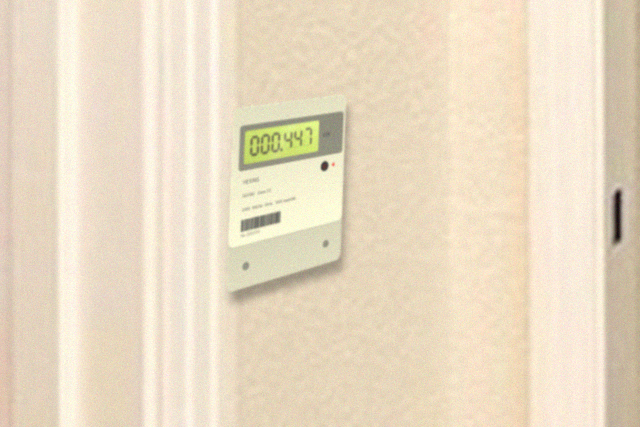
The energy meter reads 0.447 kW
